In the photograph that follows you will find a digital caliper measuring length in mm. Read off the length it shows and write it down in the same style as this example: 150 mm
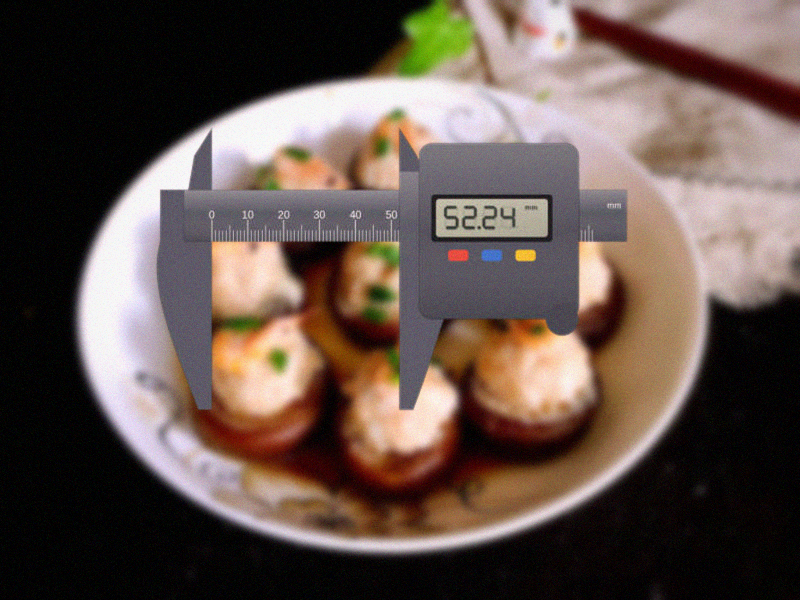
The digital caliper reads 52.24 mm
